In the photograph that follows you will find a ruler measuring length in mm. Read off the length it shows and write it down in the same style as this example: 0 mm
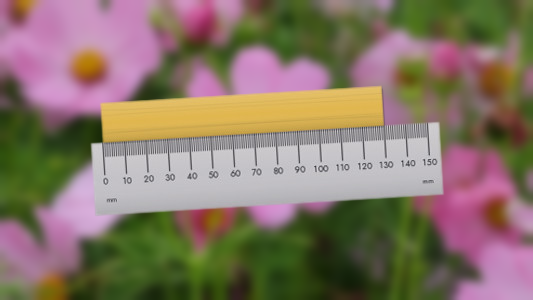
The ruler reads 130 mm
